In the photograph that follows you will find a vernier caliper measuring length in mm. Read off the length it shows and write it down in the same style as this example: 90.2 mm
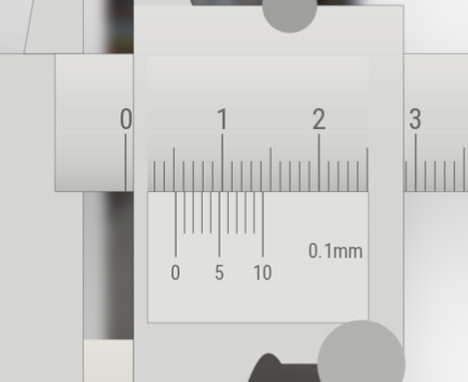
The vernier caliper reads 5.2 mm
